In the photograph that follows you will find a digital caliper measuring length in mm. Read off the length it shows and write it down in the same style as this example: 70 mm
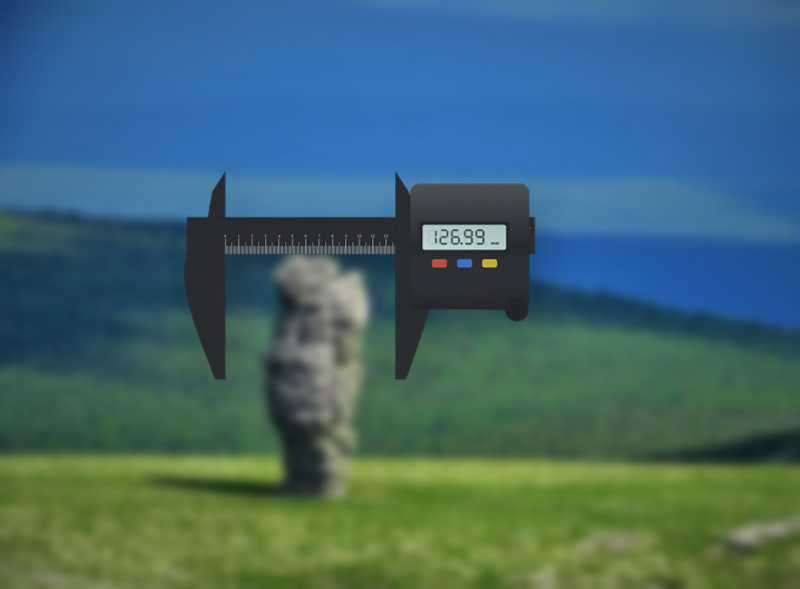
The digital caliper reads 126.99 mm
